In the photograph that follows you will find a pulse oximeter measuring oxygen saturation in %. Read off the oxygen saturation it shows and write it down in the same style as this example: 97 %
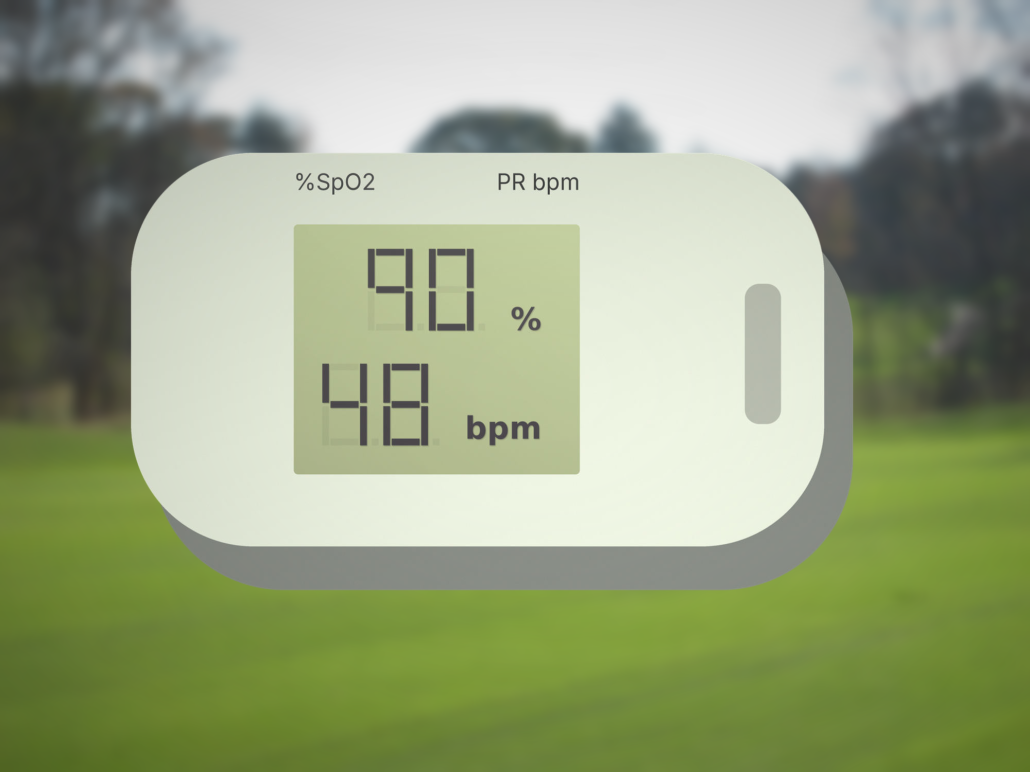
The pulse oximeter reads 90 %
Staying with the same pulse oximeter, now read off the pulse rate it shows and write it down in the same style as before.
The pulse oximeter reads 48 bpm
